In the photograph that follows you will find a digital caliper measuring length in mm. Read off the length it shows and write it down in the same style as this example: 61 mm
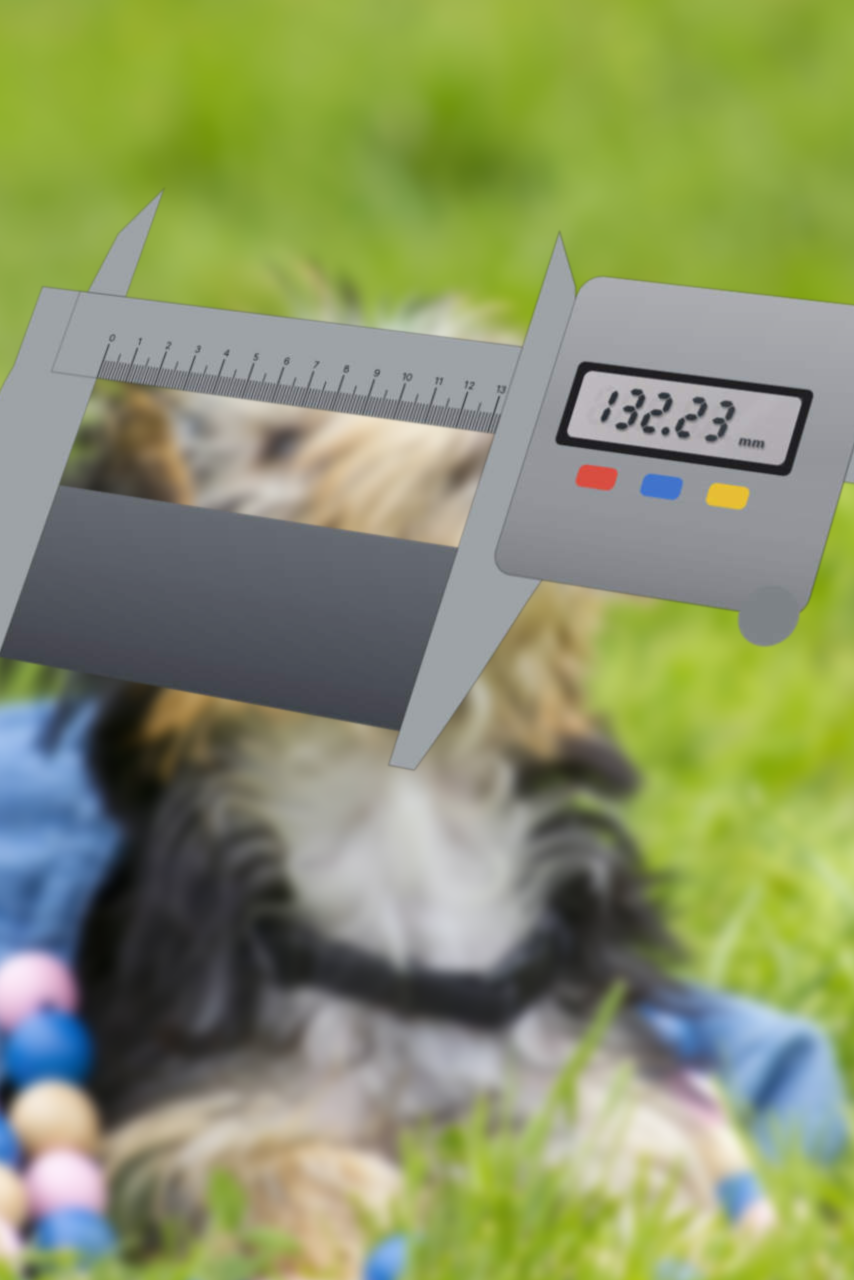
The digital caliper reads 132.23 mm
